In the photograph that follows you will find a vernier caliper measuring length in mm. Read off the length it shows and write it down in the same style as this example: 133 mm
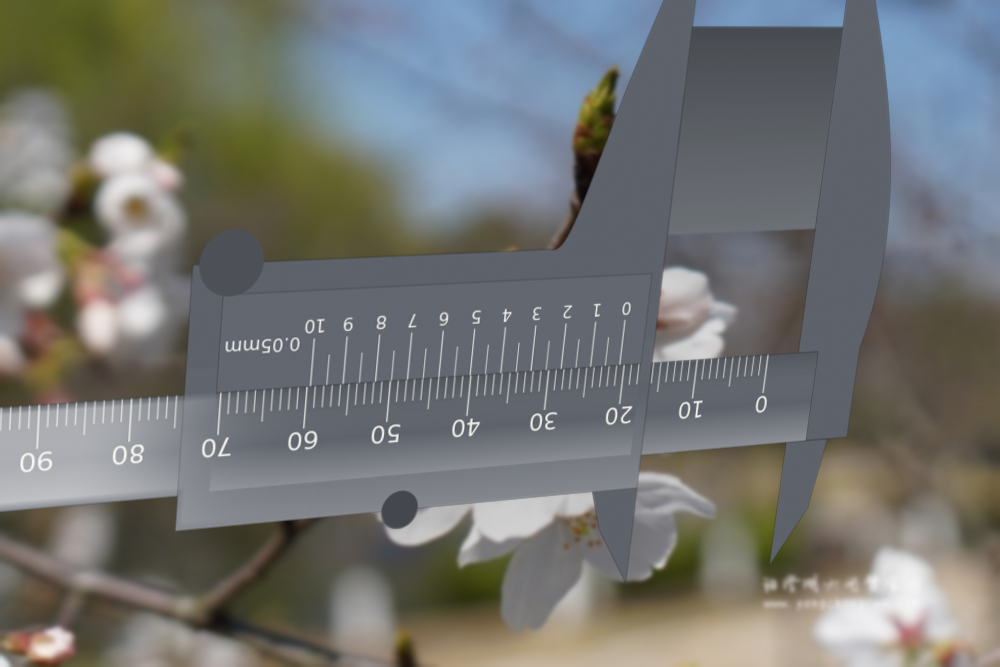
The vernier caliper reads 20.6 mm
